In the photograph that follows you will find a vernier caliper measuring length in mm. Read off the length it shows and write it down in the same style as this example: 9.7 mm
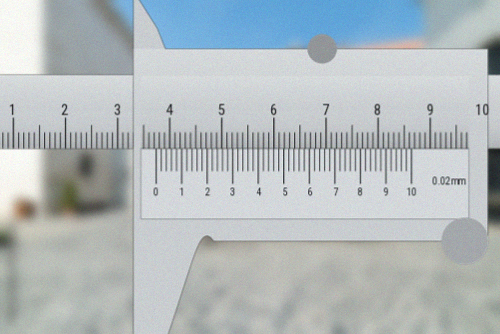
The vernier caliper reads 37.4 mm
